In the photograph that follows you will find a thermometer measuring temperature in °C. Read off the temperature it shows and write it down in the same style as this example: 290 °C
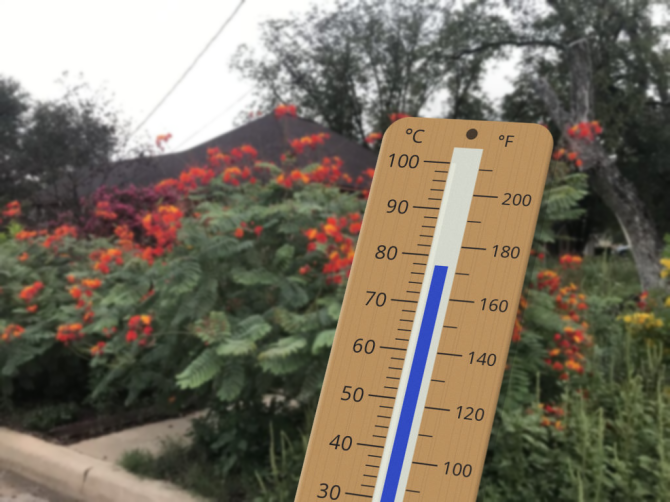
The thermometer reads 78 °C
